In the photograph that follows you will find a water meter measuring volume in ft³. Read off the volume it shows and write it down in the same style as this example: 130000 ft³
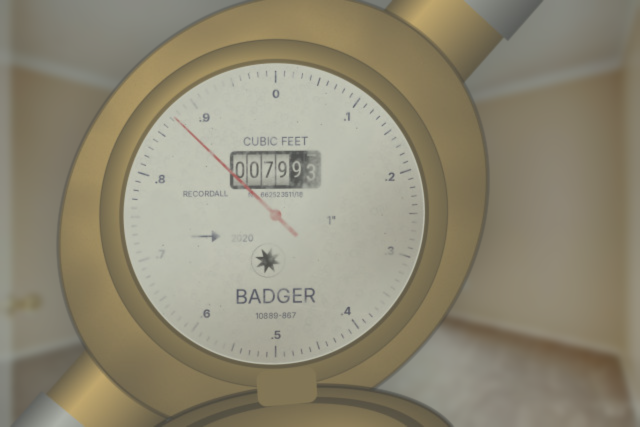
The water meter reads 7992.87 ft³
